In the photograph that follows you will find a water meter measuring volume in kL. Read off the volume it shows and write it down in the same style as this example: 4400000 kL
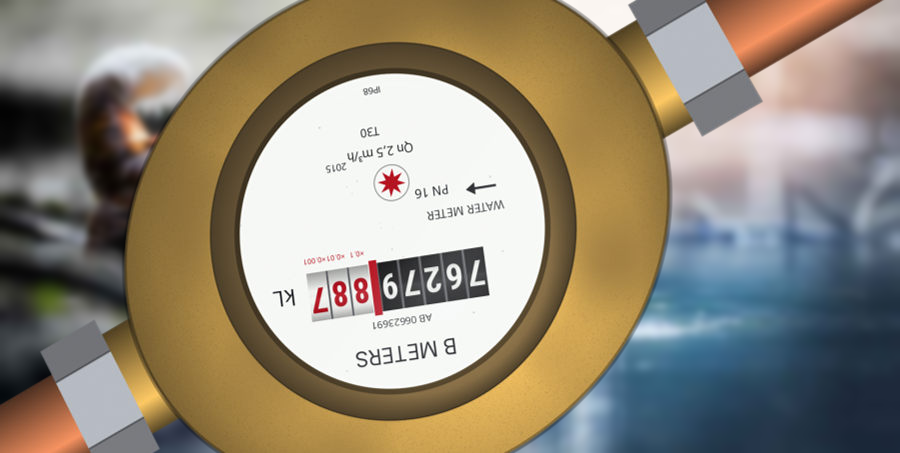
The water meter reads 76279.887 kL
